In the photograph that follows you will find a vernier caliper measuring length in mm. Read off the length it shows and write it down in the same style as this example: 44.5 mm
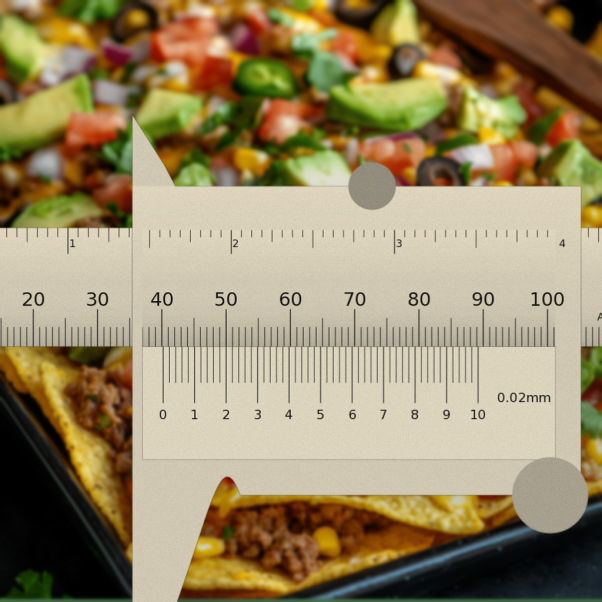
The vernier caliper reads 40.2 mm
